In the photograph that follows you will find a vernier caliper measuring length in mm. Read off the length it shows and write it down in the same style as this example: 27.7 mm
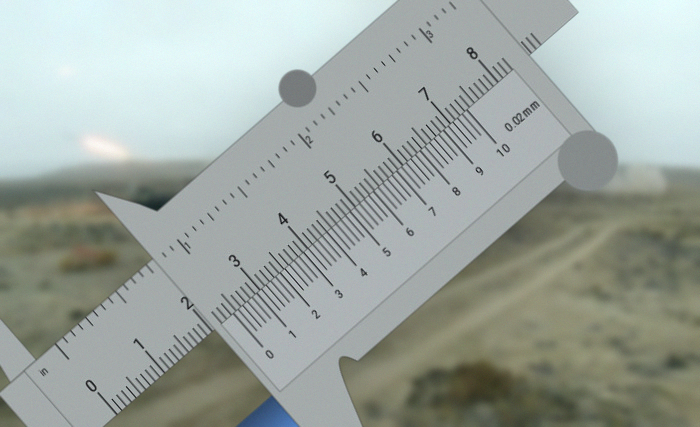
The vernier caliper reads 24.4 mm
